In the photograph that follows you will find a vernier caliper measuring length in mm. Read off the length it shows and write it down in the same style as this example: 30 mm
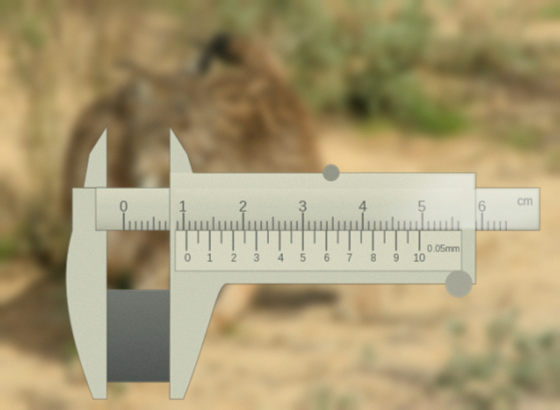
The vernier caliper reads 10.5 mm
